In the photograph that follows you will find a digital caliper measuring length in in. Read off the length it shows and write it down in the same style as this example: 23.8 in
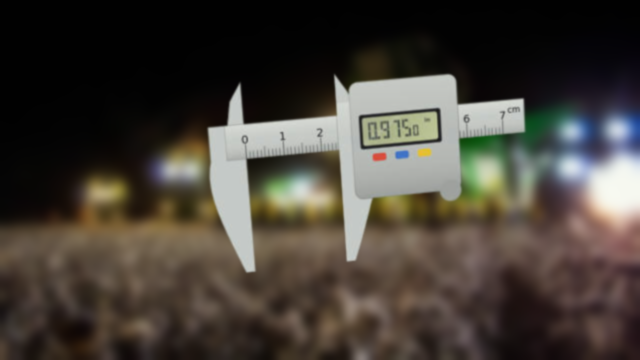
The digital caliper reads 0.9750 in
